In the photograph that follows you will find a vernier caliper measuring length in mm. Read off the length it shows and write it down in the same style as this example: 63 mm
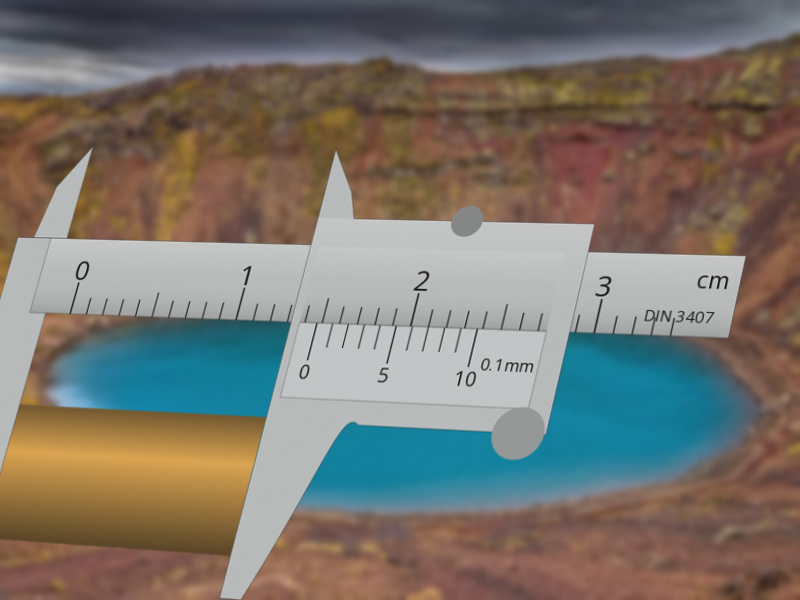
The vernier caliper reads 14.7 mm
